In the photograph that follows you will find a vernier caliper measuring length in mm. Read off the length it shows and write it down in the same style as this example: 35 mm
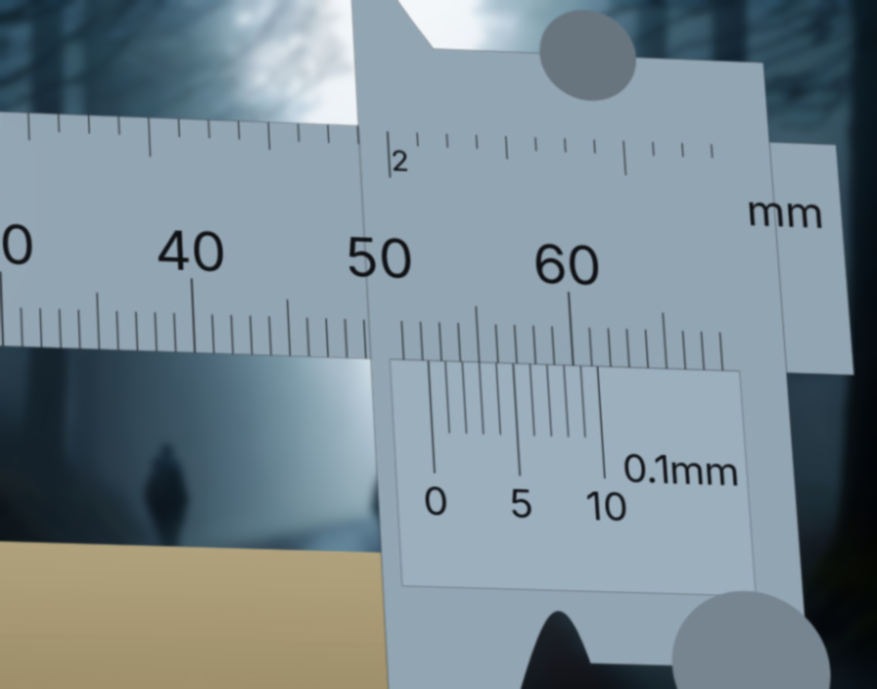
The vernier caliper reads 52.3 mm
